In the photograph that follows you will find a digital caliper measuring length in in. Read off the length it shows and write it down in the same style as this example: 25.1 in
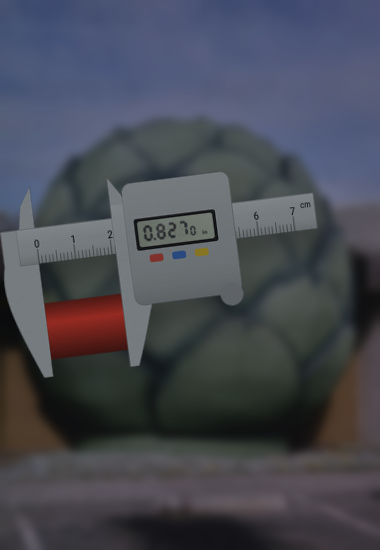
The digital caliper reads 0.8270 in
